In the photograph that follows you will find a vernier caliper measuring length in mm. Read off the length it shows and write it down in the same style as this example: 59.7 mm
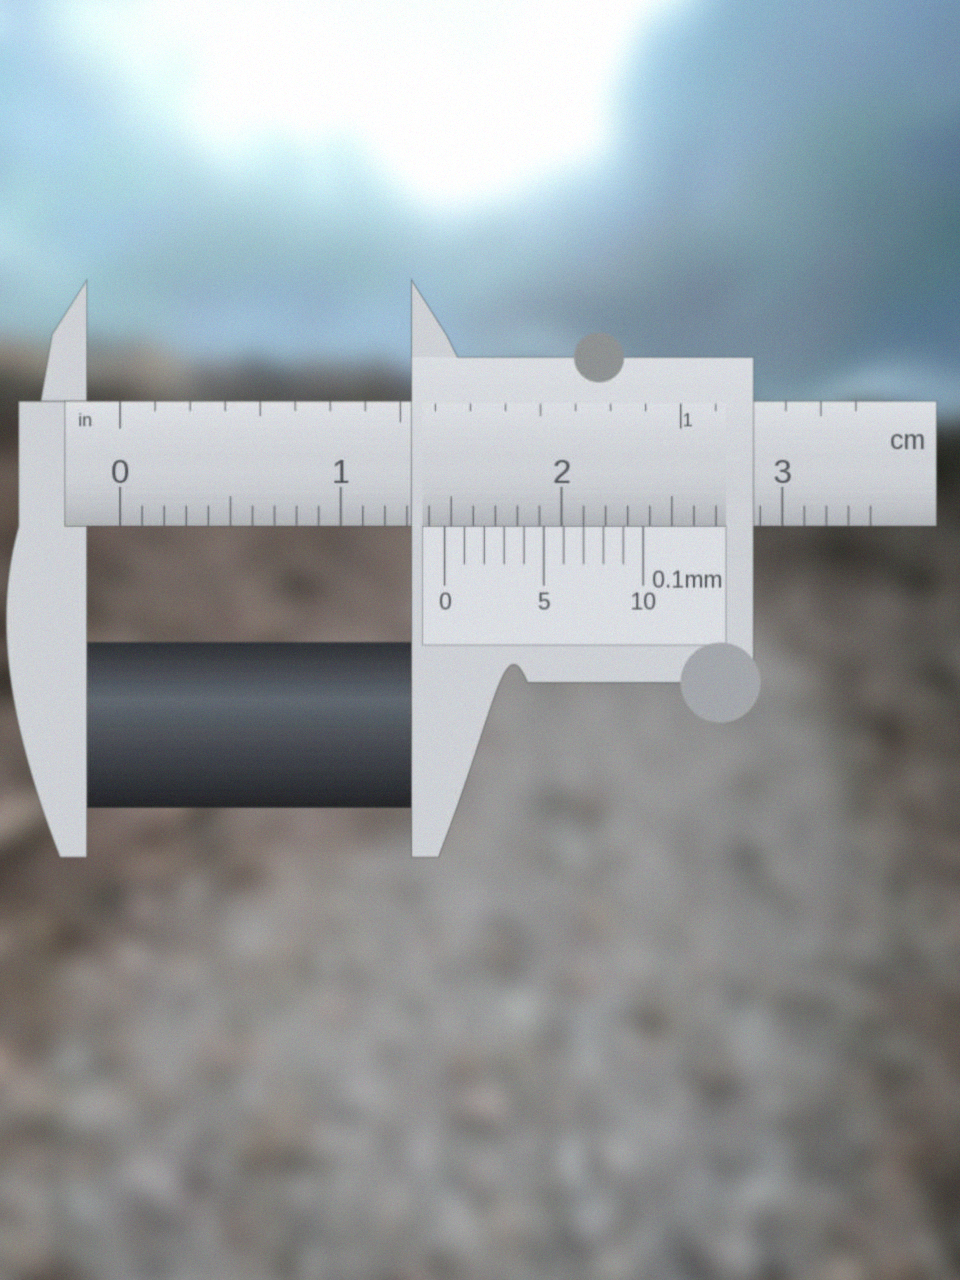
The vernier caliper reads 14.7 mm
